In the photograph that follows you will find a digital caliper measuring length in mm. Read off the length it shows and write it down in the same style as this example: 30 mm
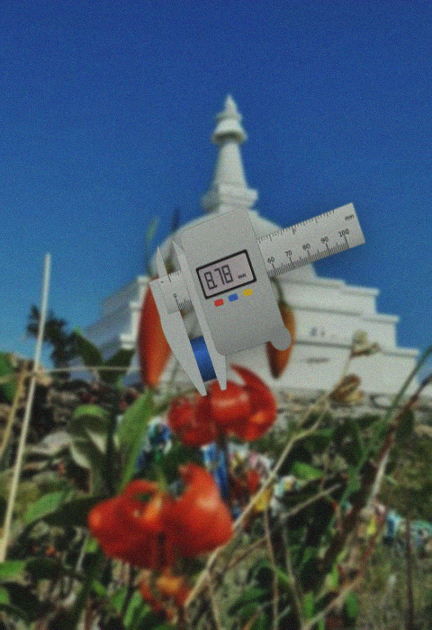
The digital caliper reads 8.78 mm
